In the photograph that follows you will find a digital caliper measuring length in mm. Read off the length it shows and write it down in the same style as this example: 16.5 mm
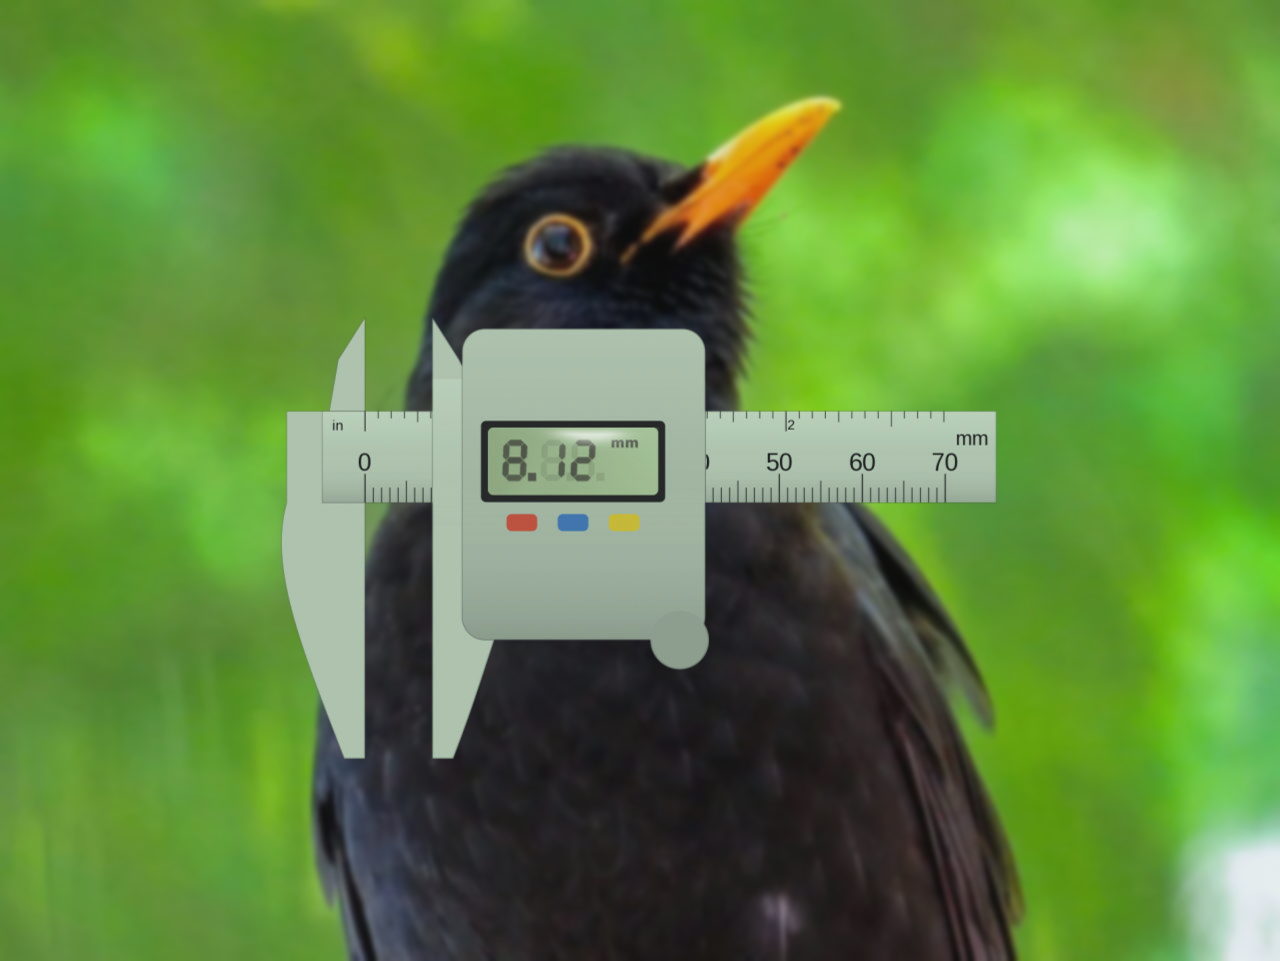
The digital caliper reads 8.12 mm
